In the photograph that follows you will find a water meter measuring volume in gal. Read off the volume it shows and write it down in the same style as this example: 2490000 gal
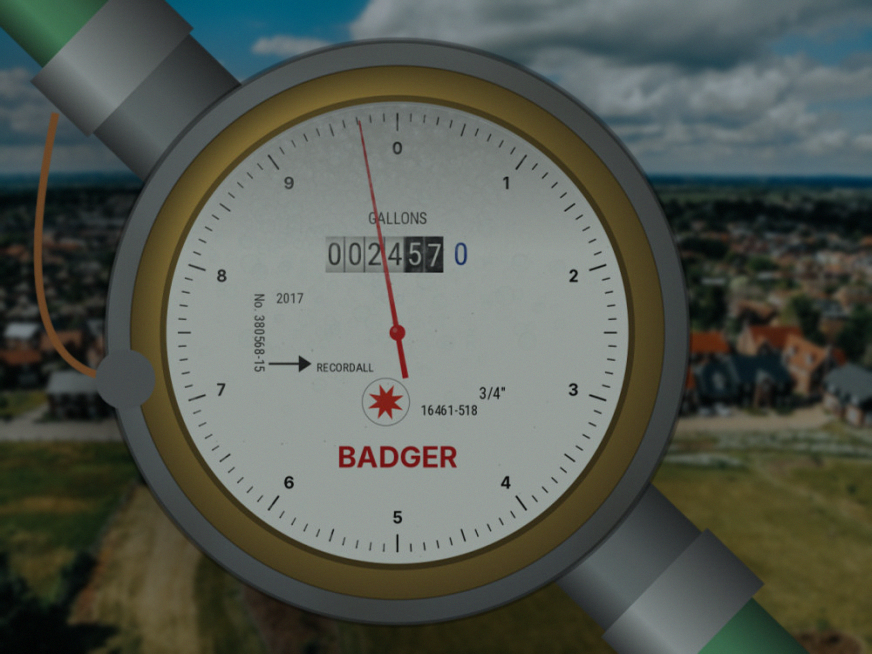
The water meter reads 24569.7 gal
